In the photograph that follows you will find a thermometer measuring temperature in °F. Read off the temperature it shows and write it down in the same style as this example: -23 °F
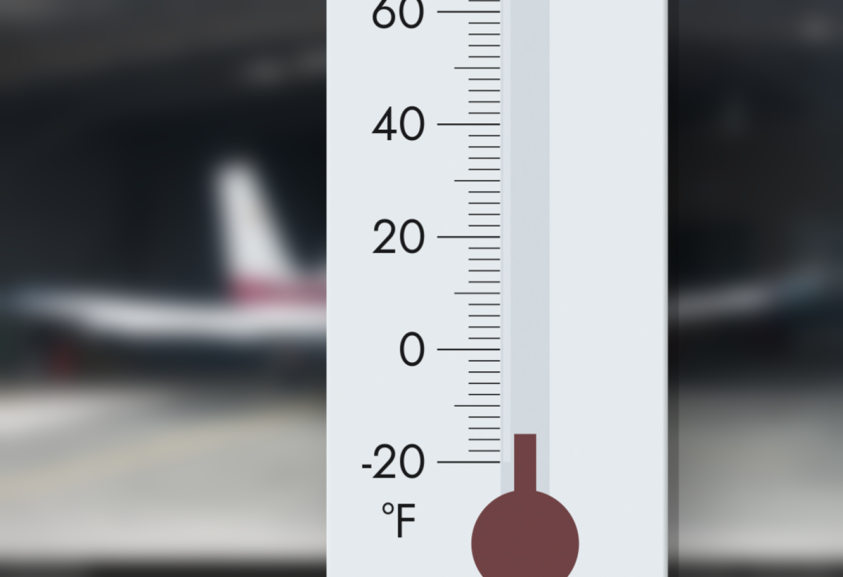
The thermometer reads -15 °F
